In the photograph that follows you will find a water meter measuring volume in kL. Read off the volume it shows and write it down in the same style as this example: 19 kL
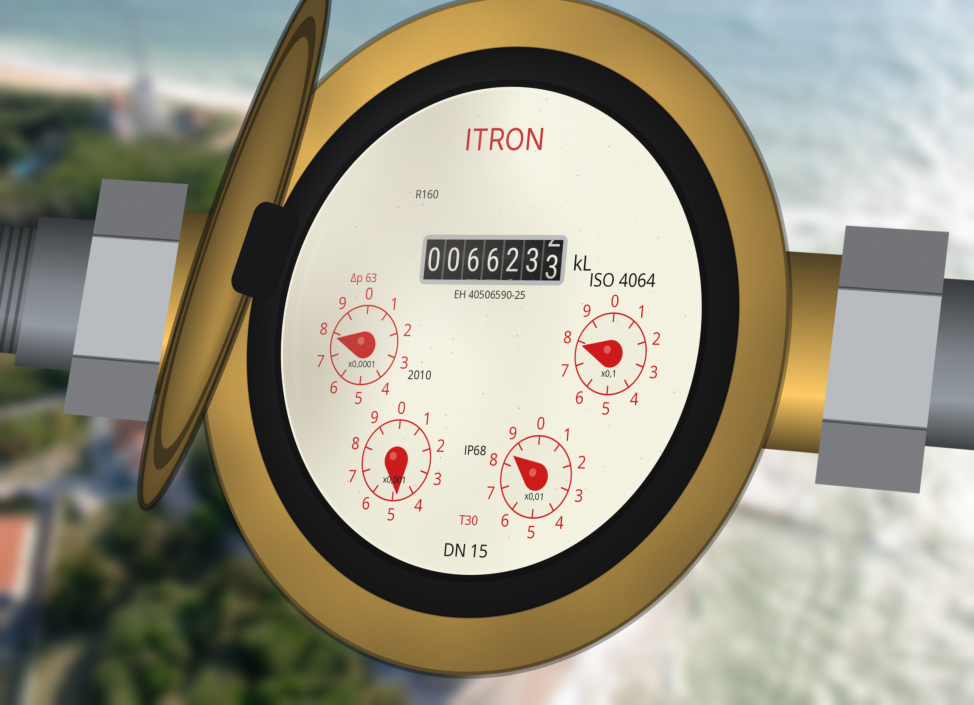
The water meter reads 66232.7847 kL
